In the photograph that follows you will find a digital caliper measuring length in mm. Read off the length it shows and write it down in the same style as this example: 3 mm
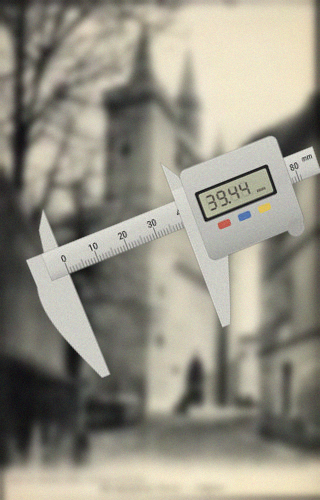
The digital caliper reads 39.44 mm
